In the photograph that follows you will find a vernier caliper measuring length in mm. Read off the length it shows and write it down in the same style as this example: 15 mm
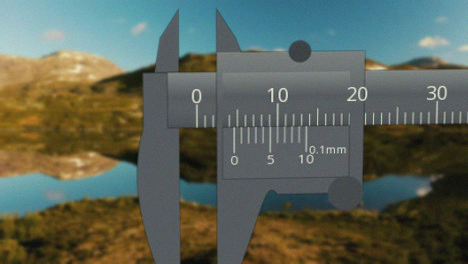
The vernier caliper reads 4.6 mm
